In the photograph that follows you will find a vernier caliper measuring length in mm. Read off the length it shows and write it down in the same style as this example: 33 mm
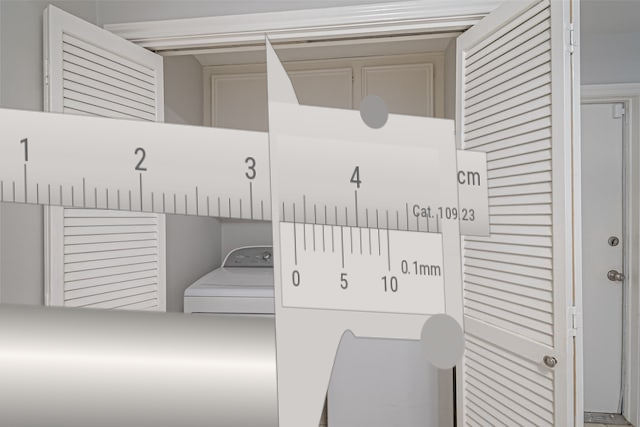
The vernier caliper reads 34.0 mm
